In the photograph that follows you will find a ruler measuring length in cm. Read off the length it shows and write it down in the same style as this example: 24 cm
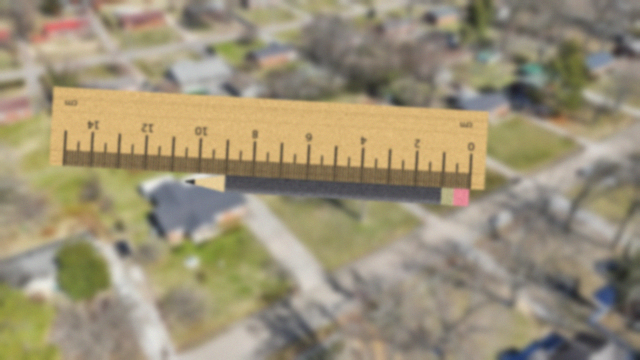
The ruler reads 10.5 cm
